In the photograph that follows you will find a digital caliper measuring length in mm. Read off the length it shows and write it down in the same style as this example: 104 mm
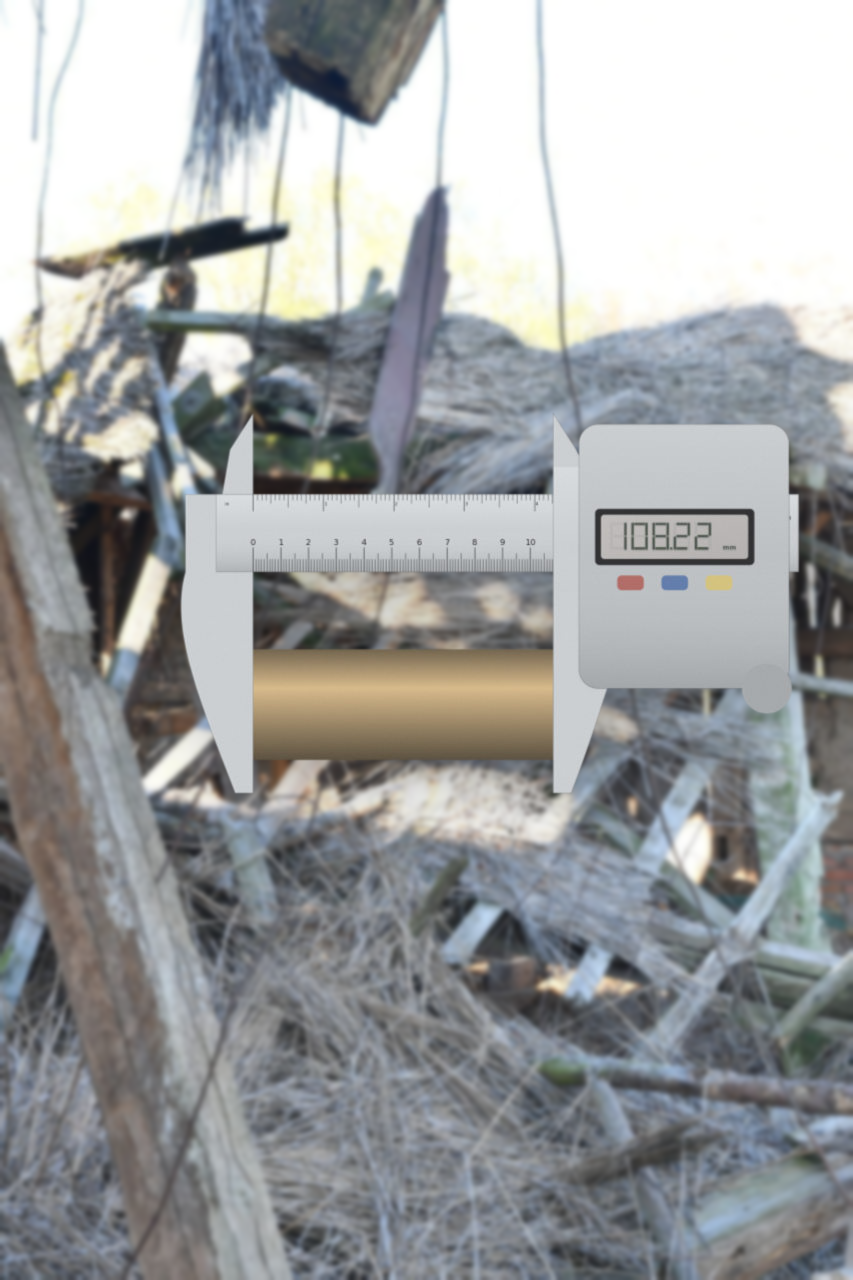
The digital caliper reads 108.22 mm
